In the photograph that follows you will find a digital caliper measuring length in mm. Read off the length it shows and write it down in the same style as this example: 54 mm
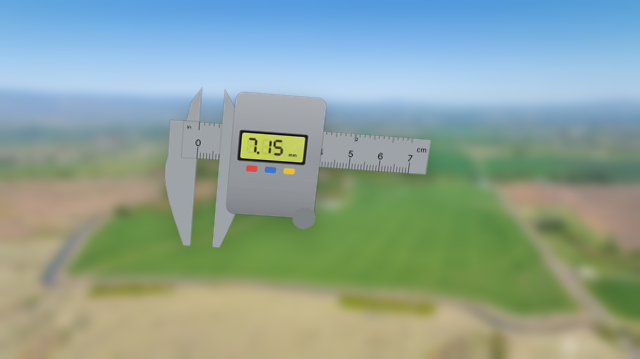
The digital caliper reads 7.15 mm
